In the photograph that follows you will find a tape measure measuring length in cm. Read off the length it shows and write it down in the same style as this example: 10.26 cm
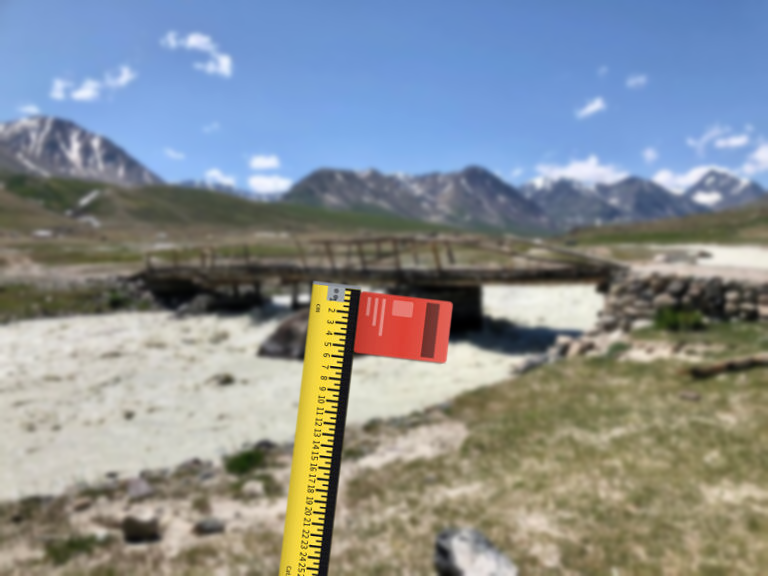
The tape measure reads 5.5 cm
